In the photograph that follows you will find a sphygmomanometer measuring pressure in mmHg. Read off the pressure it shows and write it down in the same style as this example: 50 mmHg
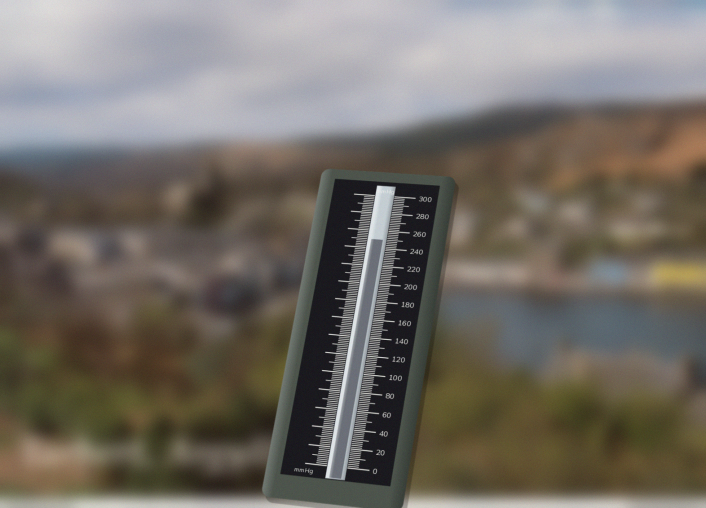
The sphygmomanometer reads 250 mmHg
